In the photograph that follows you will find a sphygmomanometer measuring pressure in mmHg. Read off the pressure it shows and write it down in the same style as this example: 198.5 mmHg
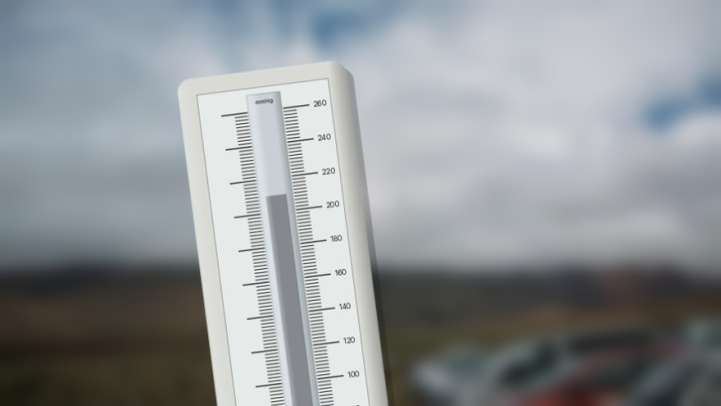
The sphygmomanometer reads 210 mmHg
